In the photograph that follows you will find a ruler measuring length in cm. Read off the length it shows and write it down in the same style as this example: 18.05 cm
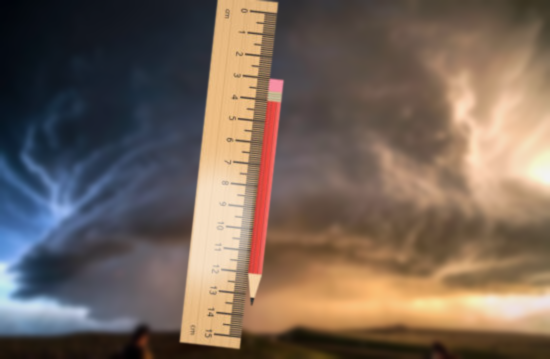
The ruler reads 10.5 cm
